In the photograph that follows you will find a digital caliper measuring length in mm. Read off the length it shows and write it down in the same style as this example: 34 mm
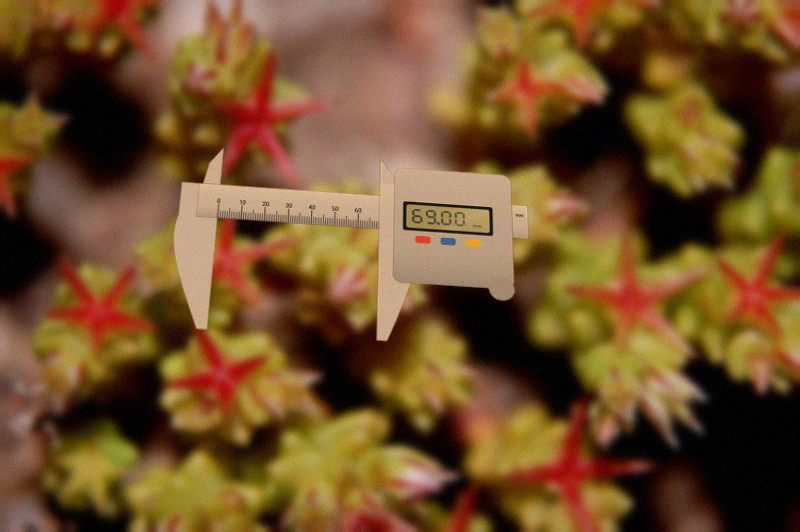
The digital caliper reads 69.00 mm
